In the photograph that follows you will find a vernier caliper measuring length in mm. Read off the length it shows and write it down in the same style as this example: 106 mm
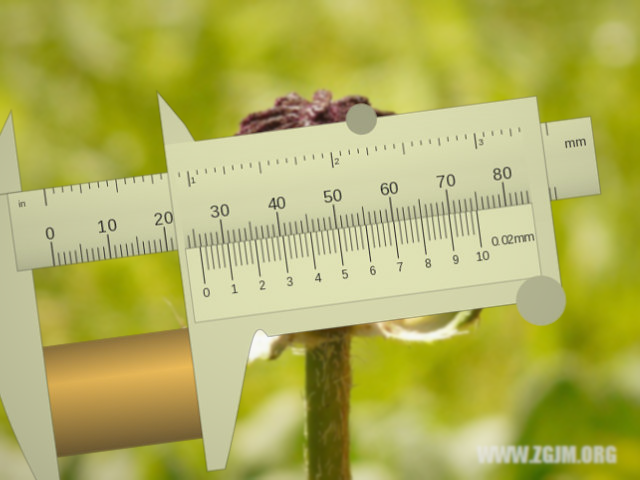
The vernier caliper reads 25.8 mm
